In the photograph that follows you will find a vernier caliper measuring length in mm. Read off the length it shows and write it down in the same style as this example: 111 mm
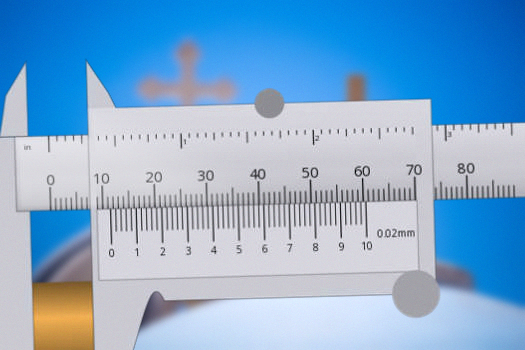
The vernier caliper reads 11.5 mm
